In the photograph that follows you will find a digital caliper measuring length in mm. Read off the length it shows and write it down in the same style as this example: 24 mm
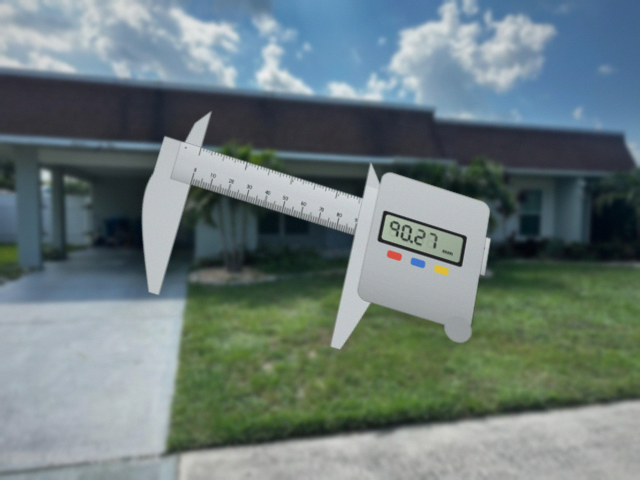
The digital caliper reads 90.27 mm
